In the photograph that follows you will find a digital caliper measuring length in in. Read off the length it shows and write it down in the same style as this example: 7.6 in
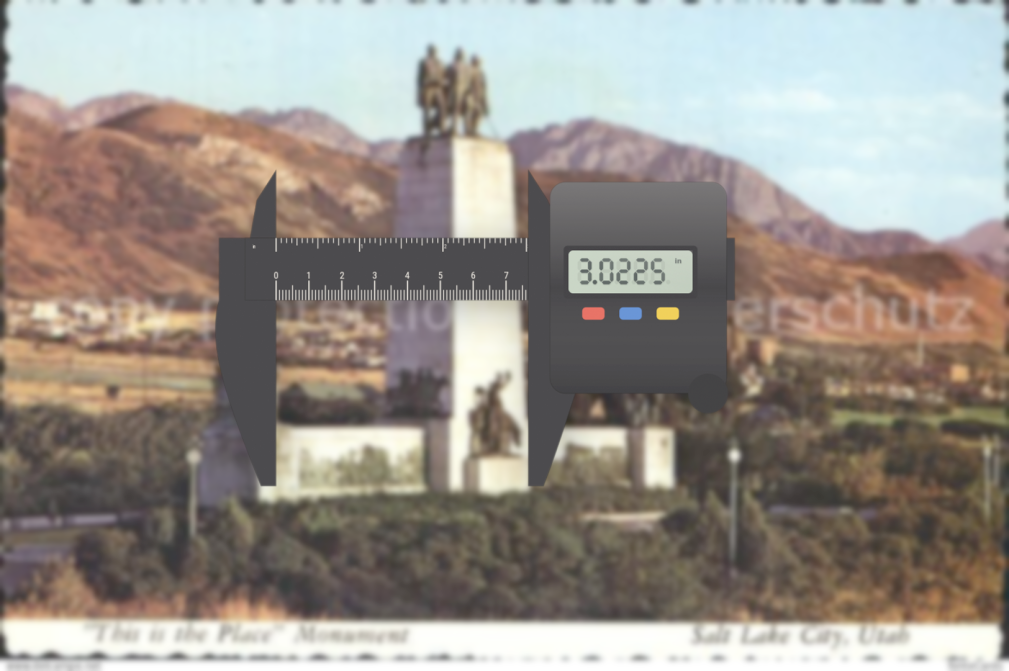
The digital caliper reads 3.0225 in
